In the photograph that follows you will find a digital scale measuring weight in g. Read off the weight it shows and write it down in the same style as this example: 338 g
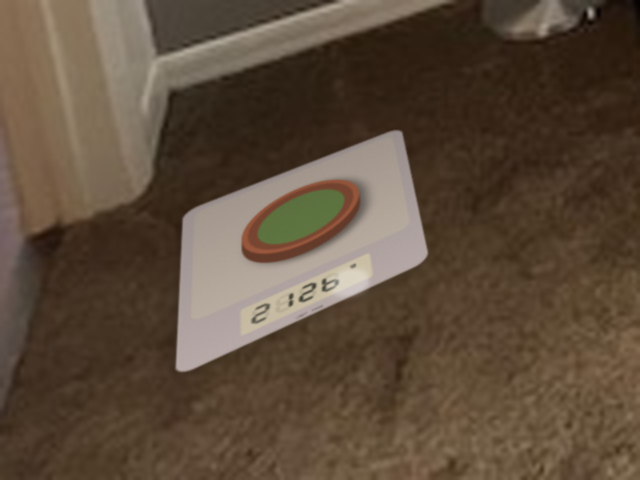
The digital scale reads 2126 g
